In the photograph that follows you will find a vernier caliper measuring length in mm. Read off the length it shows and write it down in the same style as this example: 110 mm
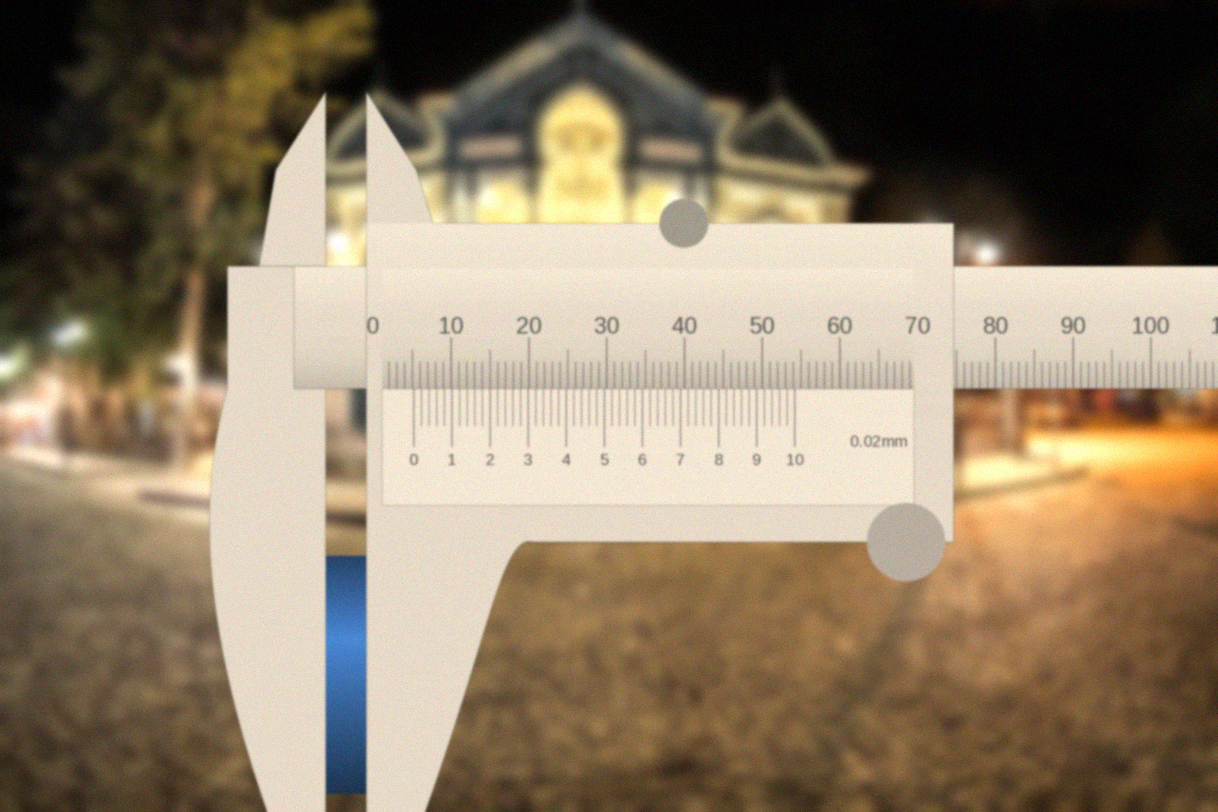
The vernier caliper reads 5.2 mm
